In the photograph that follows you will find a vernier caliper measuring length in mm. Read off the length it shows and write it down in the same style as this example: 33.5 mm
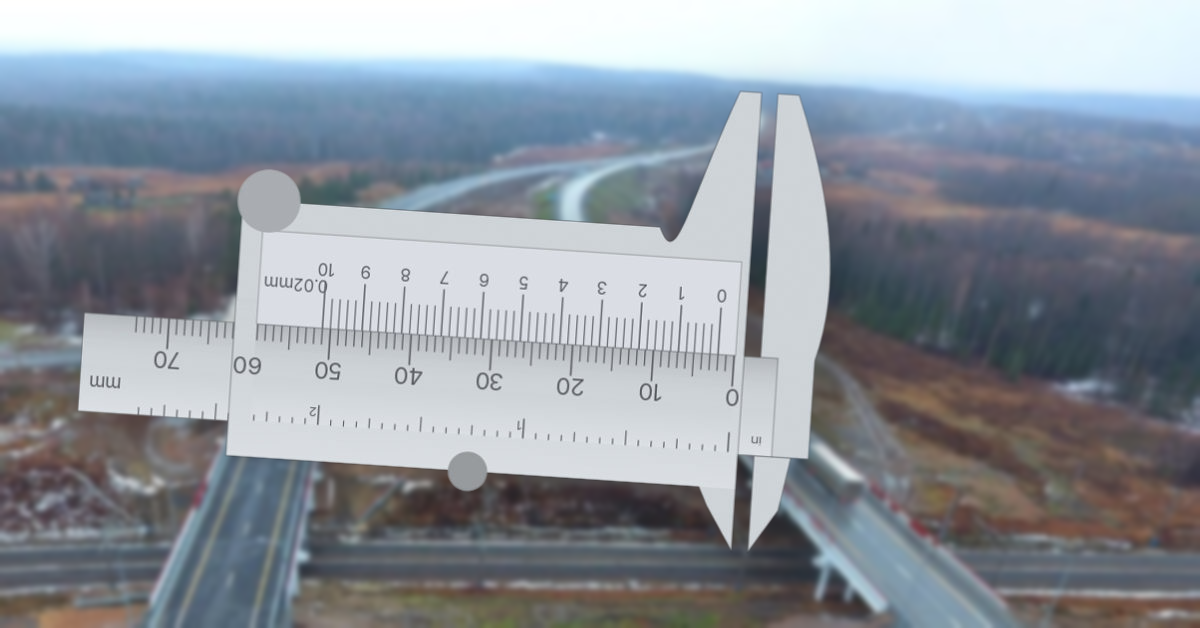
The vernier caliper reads 2.0 mm
